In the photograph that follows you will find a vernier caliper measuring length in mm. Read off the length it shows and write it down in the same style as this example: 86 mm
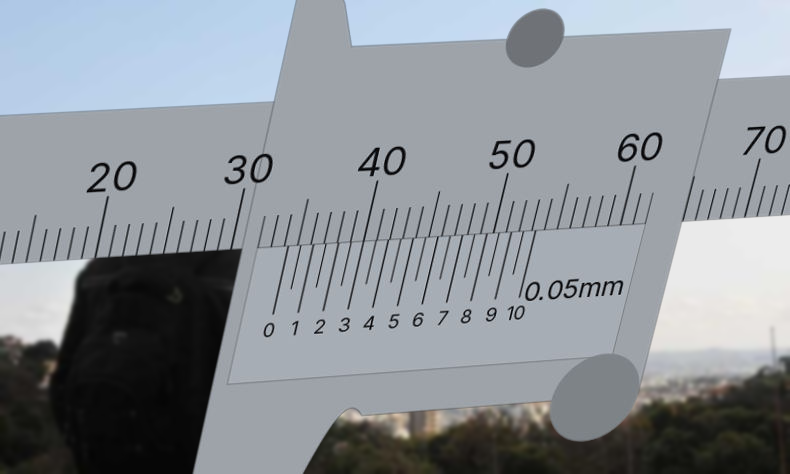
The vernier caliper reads 34.3 mm
